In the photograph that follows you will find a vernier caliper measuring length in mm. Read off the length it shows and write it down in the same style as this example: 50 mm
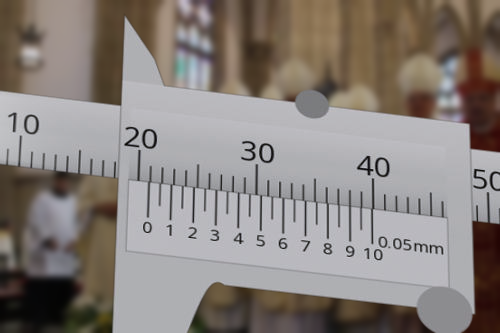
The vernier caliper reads 20.9 mm
